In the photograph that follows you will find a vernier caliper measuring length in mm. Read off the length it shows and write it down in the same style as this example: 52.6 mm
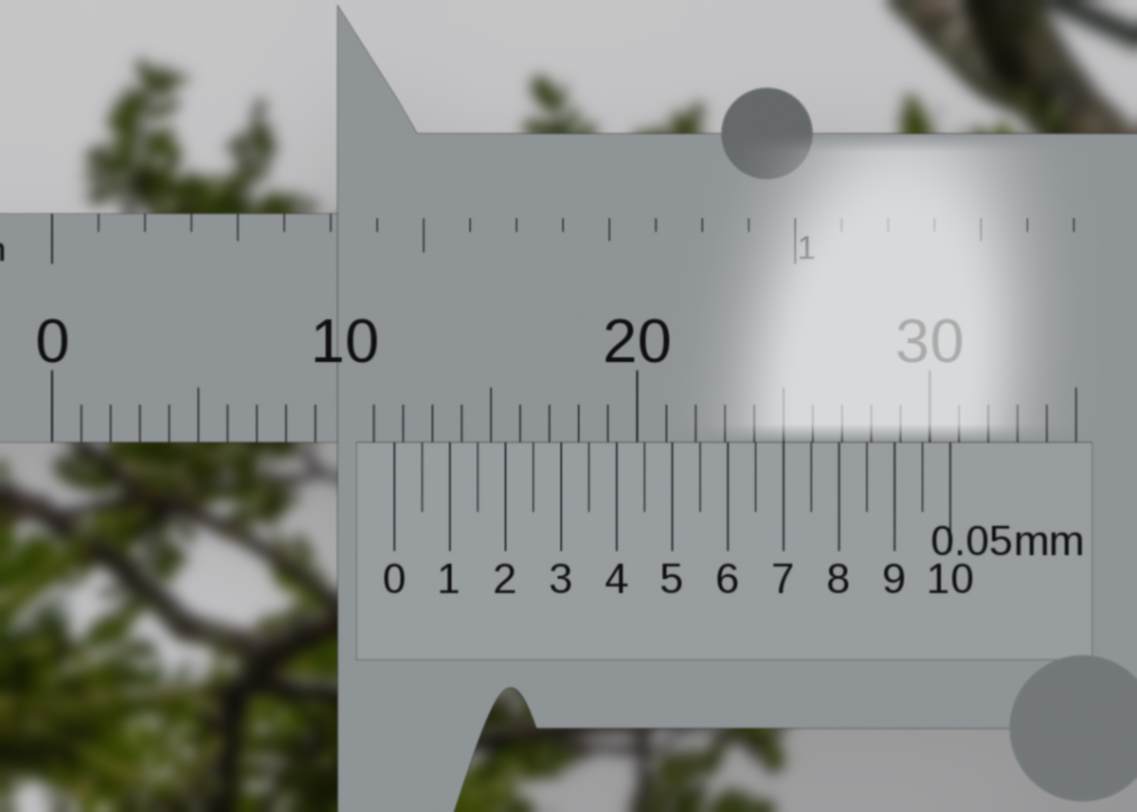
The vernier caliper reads 11.70 mm
